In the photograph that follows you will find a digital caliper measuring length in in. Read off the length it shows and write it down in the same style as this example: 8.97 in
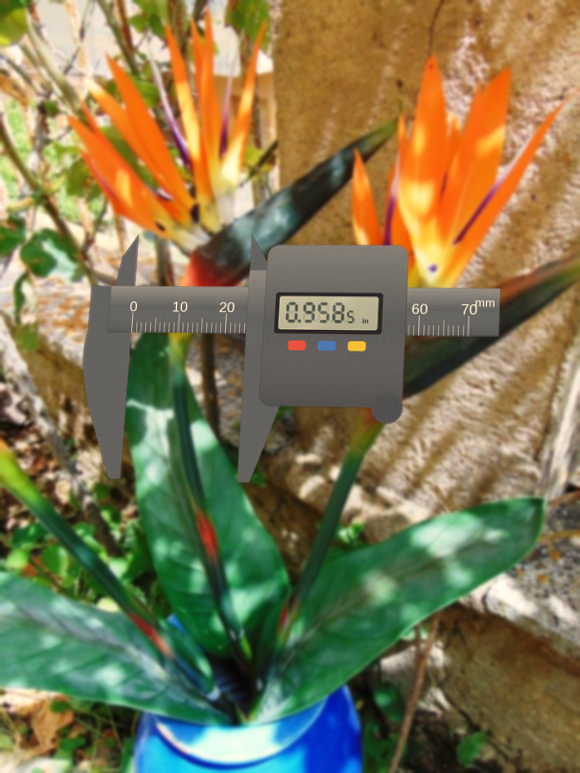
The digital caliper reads 0.9585 in
